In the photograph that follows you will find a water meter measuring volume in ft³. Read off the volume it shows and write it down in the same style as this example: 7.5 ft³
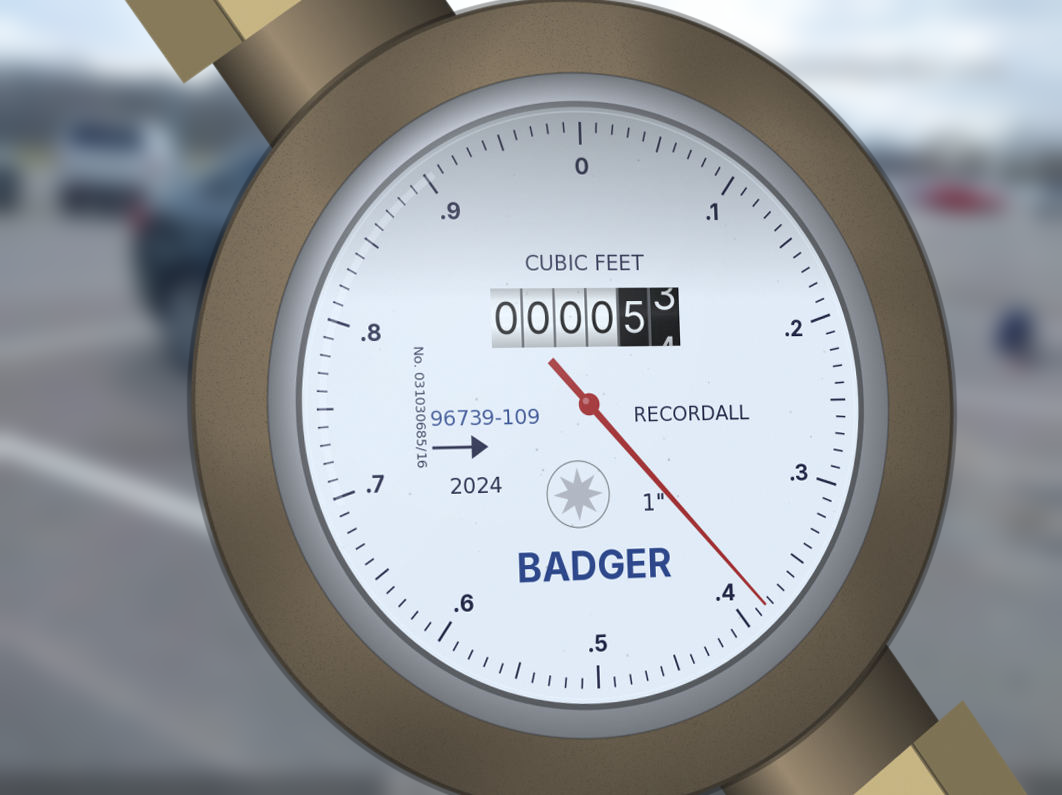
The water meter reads 53.38 ft³
